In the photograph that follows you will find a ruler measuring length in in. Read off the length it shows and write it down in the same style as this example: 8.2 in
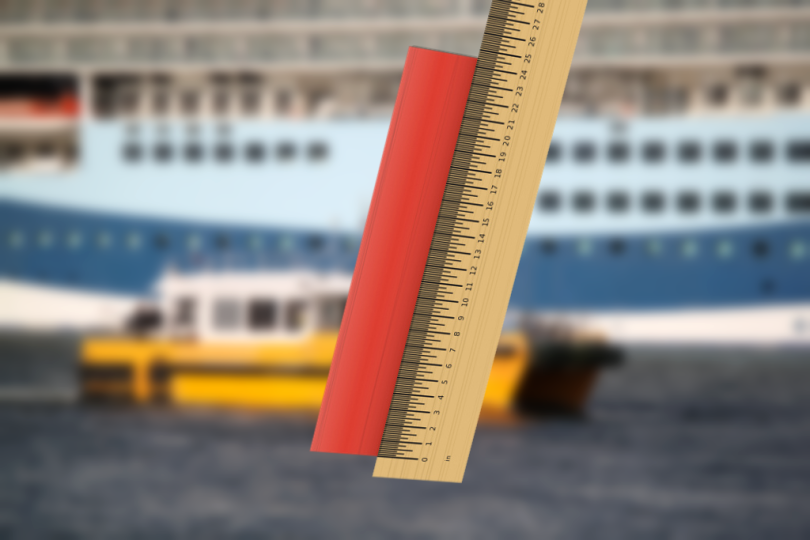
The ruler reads 24.5 in
